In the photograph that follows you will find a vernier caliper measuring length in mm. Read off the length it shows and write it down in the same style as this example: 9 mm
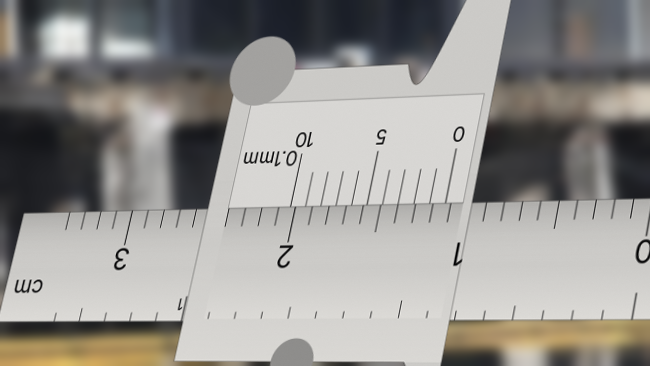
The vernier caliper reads 11.3 mm
